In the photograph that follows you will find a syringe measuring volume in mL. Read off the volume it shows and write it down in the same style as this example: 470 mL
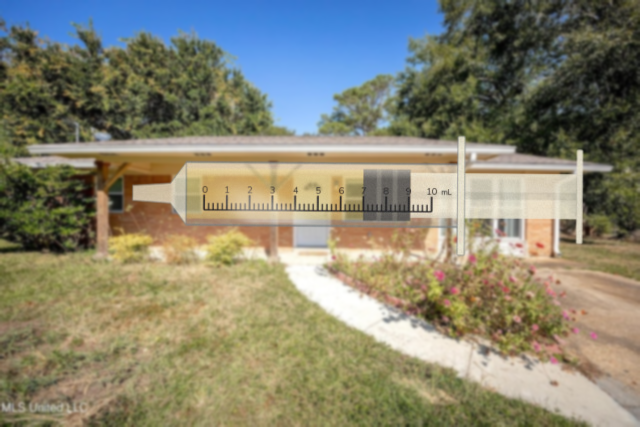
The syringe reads 7 mL
